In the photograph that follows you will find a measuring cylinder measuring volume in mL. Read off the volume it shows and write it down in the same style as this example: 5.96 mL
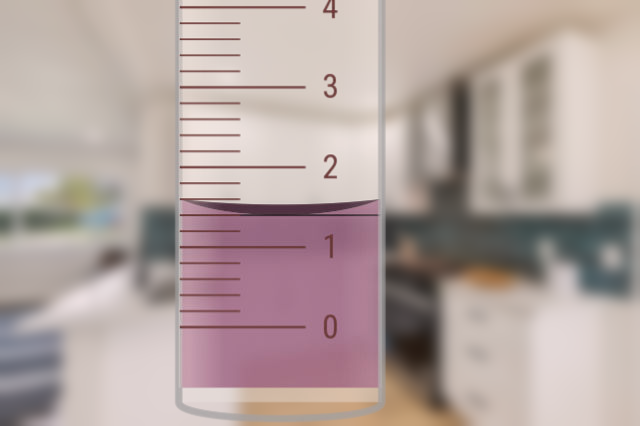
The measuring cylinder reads 1.4 mL
